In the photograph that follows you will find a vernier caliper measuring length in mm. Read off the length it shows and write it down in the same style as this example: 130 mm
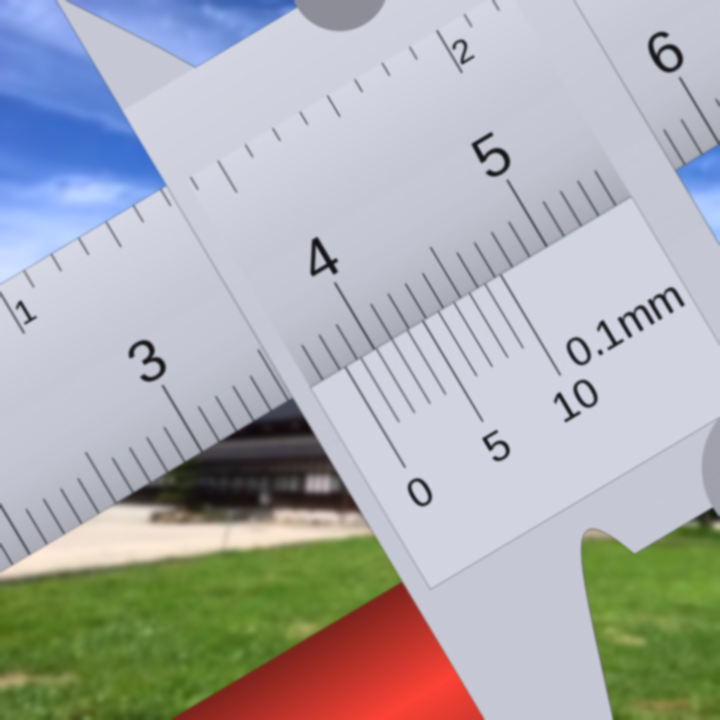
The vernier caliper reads 38.3 mm
